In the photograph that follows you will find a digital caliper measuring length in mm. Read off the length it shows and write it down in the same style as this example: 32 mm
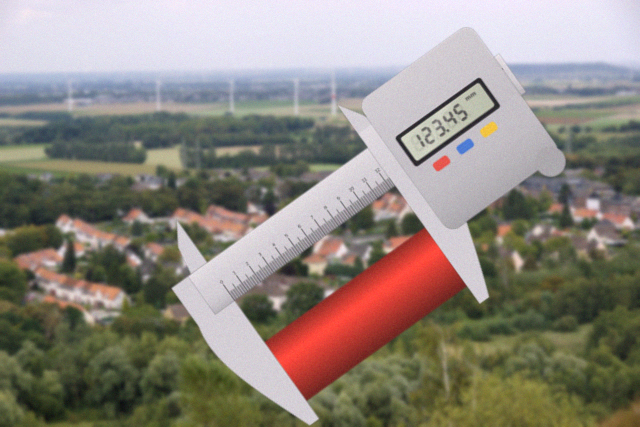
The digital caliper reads 123.45 mm
